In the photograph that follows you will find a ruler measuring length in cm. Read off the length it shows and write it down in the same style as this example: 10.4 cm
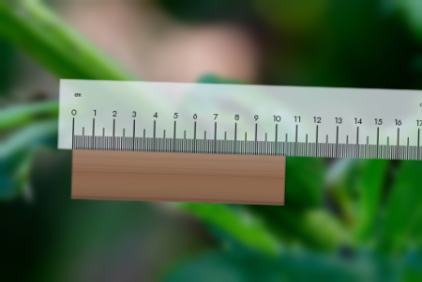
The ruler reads 10.5 cm
